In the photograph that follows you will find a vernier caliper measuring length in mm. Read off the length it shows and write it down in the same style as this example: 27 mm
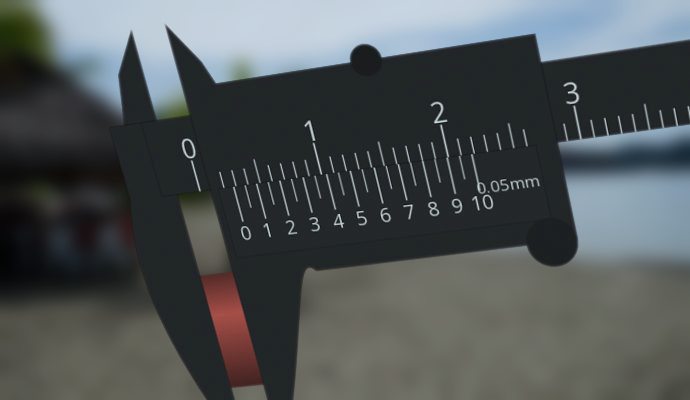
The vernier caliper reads 2.8 mm
